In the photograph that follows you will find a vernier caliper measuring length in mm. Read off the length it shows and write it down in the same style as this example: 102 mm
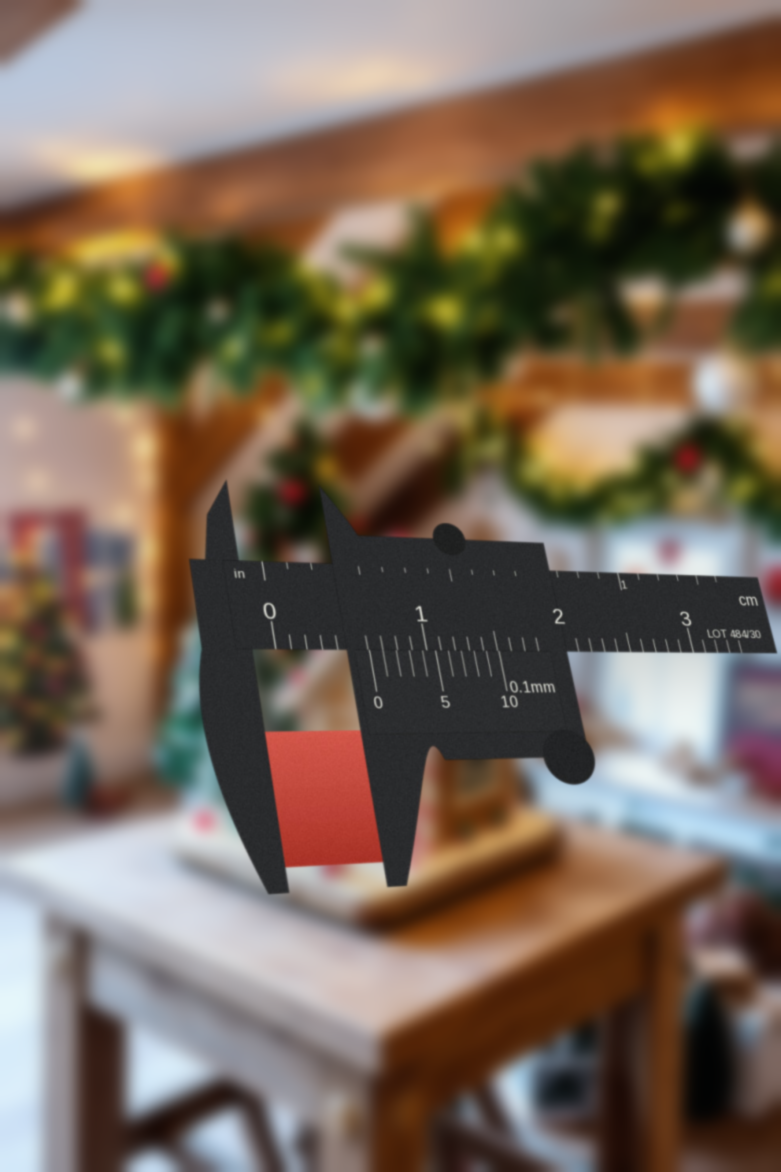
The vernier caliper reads 6.1 mm
